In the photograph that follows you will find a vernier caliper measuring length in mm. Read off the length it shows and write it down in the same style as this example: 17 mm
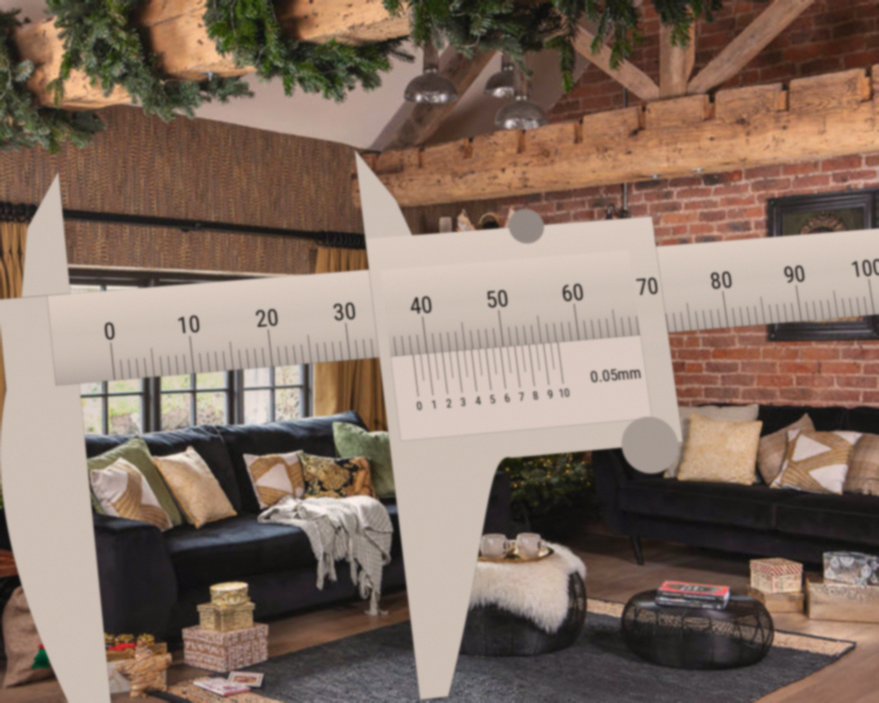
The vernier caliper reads 38.2 mm
